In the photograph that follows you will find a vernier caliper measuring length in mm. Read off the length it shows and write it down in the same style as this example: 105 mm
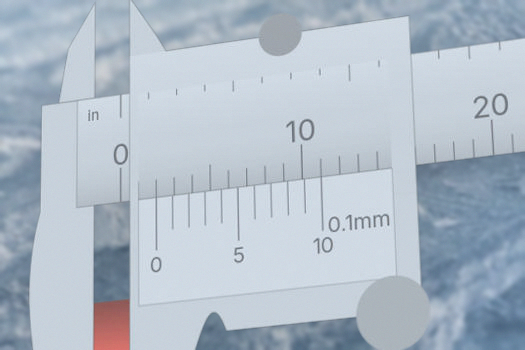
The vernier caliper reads 2.0 mm
